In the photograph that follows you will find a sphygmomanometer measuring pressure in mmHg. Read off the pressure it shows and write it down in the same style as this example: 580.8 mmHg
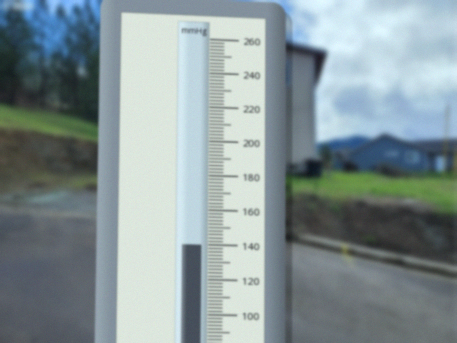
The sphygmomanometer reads 140 mmHg
